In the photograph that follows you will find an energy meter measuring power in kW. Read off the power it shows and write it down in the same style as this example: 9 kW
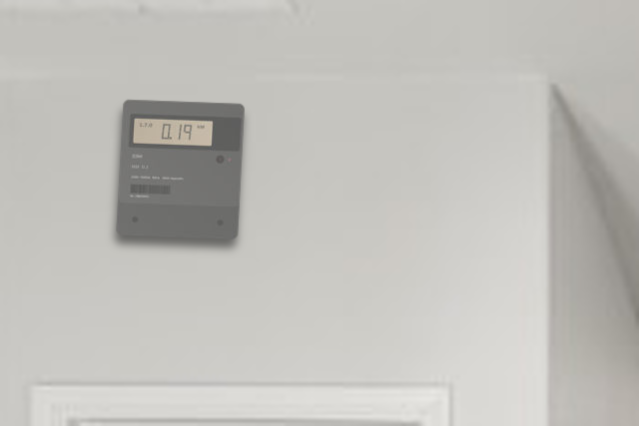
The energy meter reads 0.19 kW
